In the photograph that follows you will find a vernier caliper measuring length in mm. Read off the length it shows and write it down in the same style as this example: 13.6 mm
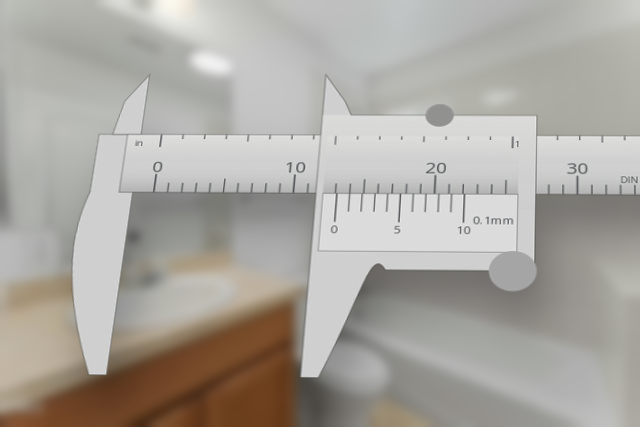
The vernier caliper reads 13.1 mm
